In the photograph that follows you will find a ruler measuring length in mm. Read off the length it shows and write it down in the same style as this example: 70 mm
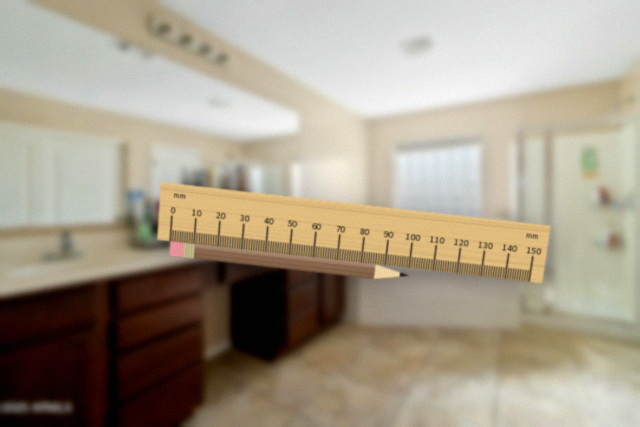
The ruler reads 100 mm
